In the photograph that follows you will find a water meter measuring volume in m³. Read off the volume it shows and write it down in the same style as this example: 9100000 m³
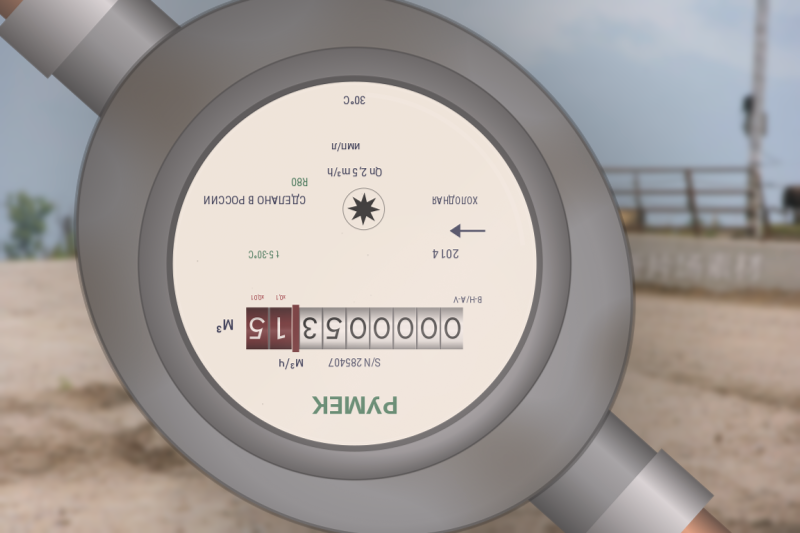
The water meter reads 53.15 m³
